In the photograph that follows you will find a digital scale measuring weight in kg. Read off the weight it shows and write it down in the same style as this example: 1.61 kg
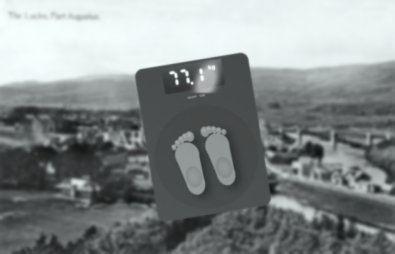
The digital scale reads 77.1 kg
